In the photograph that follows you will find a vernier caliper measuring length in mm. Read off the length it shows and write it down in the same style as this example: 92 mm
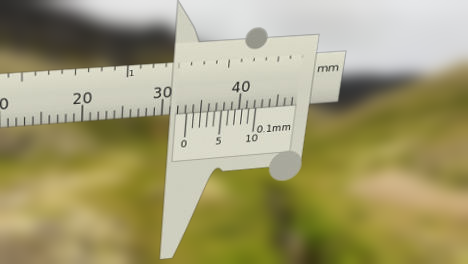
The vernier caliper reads 33.2 mm
